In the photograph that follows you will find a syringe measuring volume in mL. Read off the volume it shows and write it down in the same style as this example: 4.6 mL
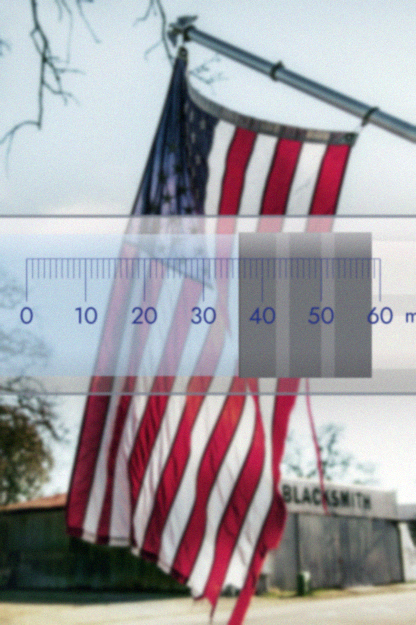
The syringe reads 36 mL
